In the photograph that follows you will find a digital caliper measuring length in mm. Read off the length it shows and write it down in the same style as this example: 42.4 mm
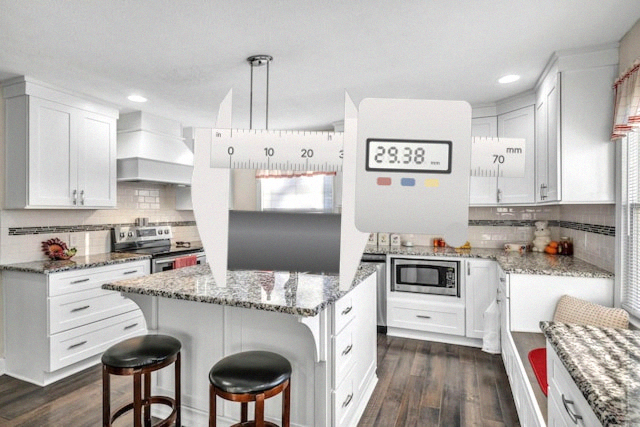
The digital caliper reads 29.38 mm
